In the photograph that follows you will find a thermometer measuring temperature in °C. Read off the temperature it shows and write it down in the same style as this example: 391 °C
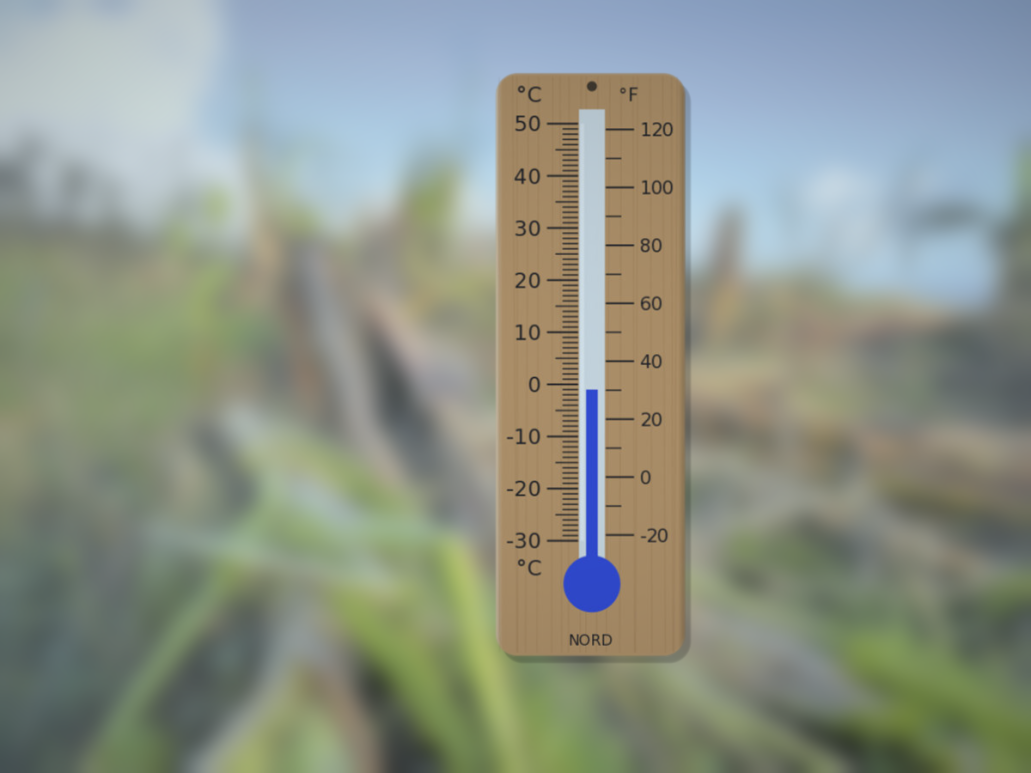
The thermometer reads -1 °C
